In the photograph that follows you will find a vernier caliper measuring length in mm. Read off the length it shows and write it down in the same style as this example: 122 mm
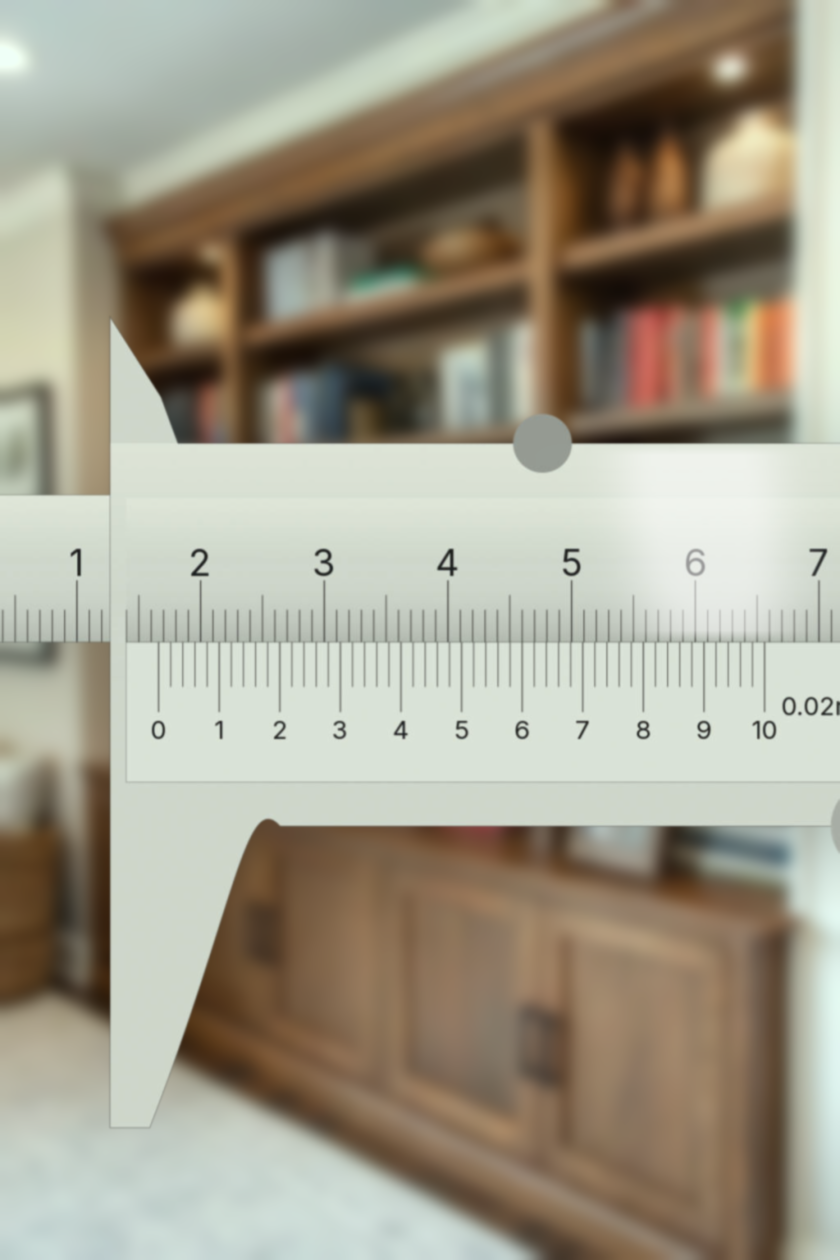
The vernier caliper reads 16.6 mm
